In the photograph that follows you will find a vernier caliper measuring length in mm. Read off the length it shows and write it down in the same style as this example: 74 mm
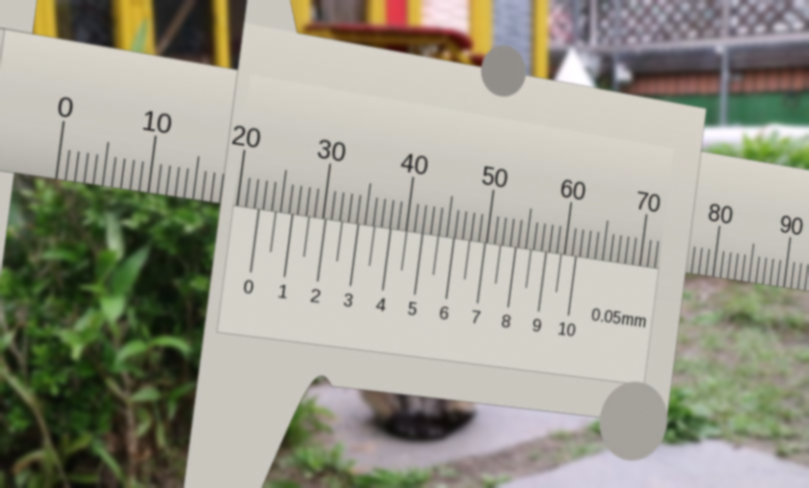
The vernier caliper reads 22.5 mm
